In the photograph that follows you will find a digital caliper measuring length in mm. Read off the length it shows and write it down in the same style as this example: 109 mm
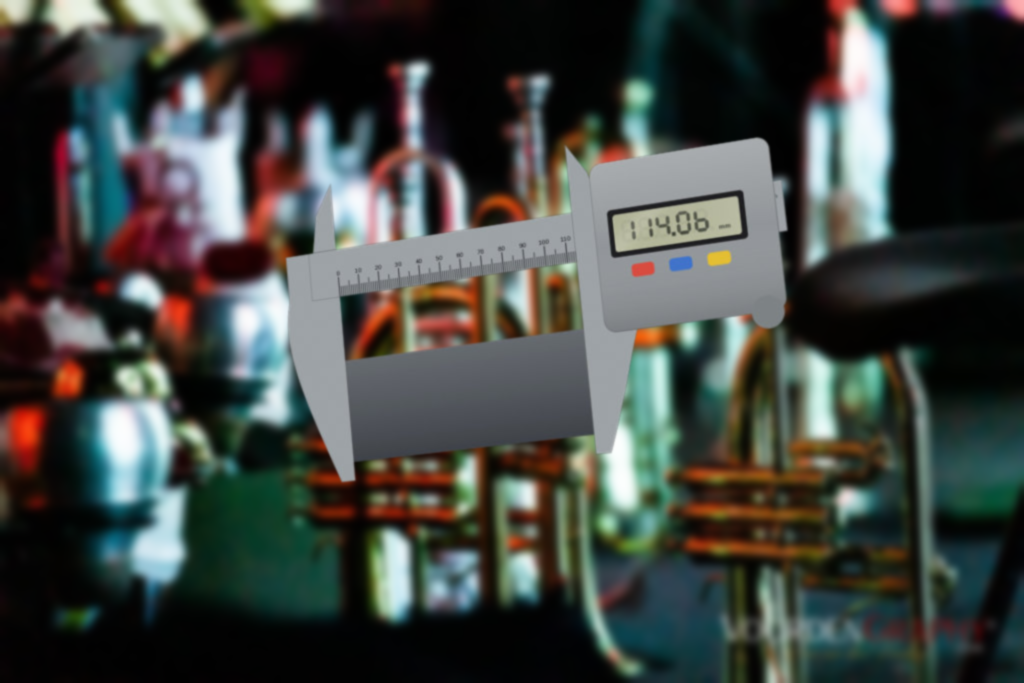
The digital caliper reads 114.06 mm
